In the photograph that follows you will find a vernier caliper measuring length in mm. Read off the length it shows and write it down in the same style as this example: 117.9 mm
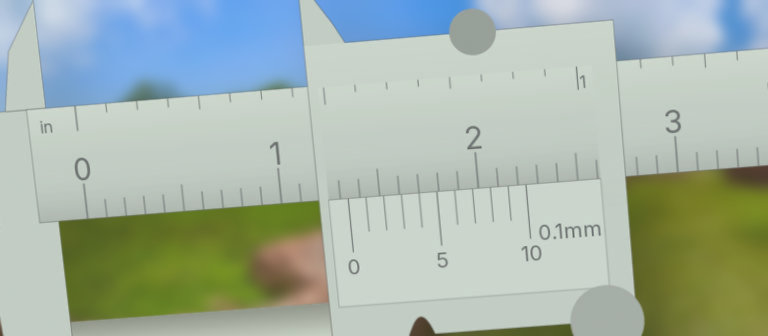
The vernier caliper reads 13.4 mm
